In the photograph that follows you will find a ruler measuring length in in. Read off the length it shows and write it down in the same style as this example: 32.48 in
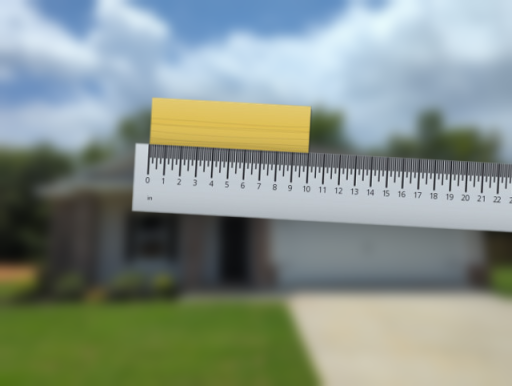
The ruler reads 10 in
